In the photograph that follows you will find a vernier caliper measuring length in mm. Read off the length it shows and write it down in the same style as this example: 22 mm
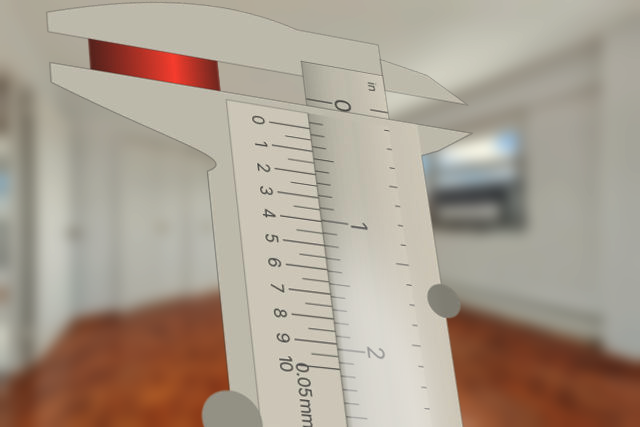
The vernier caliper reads 2.5 mm
